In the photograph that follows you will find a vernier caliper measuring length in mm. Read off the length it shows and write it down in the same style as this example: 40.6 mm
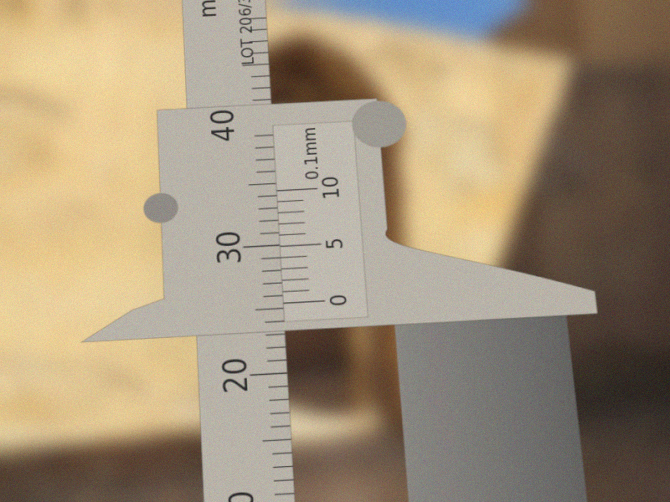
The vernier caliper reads 25.4 mm
